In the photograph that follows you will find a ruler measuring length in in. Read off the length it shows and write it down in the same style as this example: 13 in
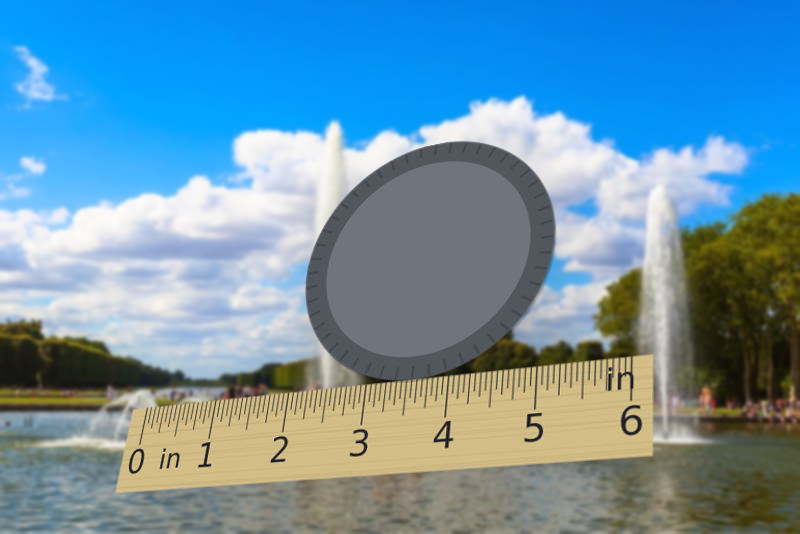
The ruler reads 3.125 in
